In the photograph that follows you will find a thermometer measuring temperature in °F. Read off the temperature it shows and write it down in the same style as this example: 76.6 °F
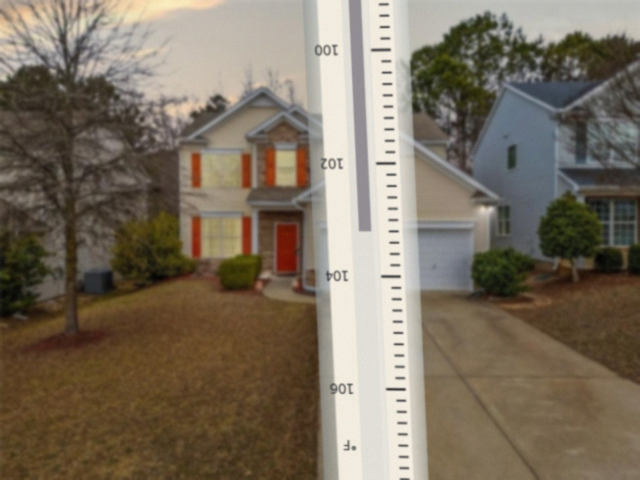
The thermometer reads 103.2 °F
